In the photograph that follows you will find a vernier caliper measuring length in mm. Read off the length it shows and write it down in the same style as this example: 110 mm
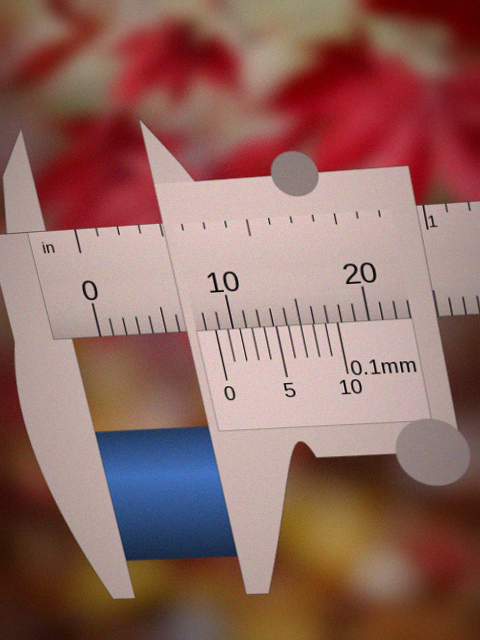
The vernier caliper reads 8.7 mm
